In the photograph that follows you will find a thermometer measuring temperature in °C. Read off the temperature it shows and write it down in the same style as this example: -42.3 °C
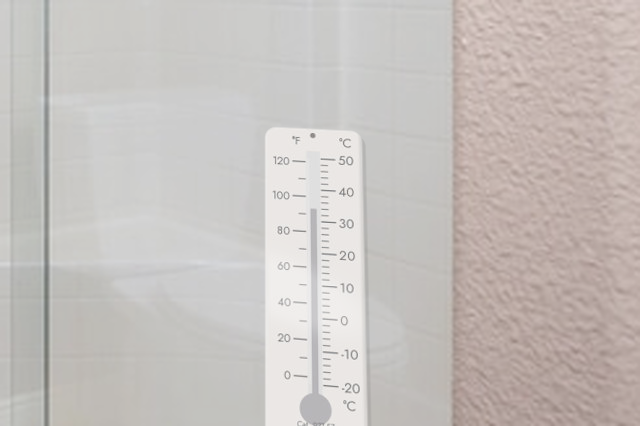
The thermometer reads 34 °C
